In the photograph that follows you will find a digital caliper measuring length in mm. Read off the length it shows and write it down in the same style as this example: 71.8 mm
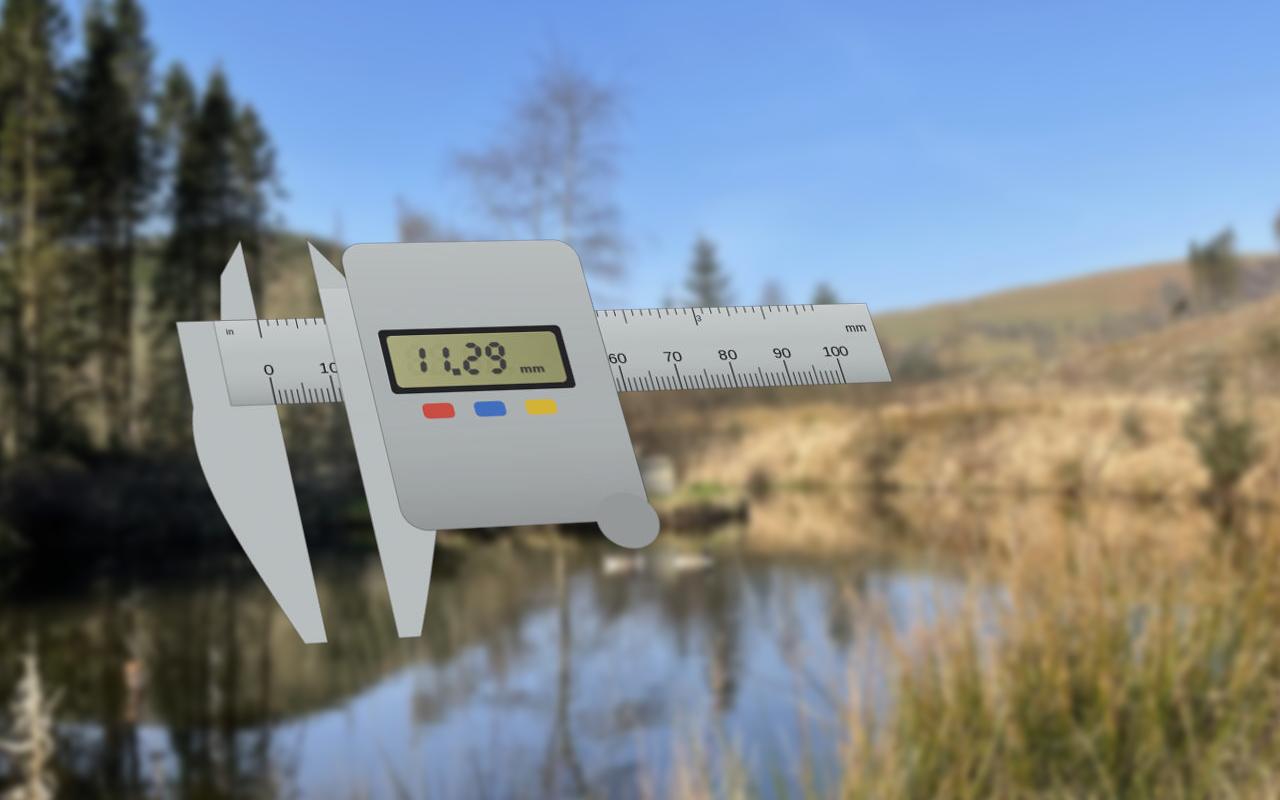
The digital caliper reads 11.29 mm
